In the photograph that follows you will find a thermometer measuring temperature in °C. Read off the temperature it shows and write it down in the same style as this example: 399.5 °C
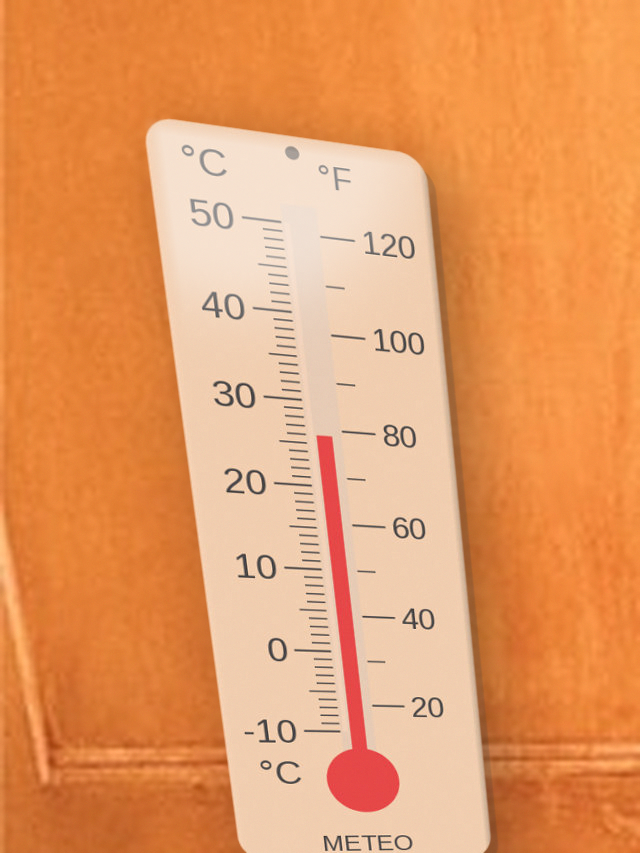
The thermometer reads 26 °C
